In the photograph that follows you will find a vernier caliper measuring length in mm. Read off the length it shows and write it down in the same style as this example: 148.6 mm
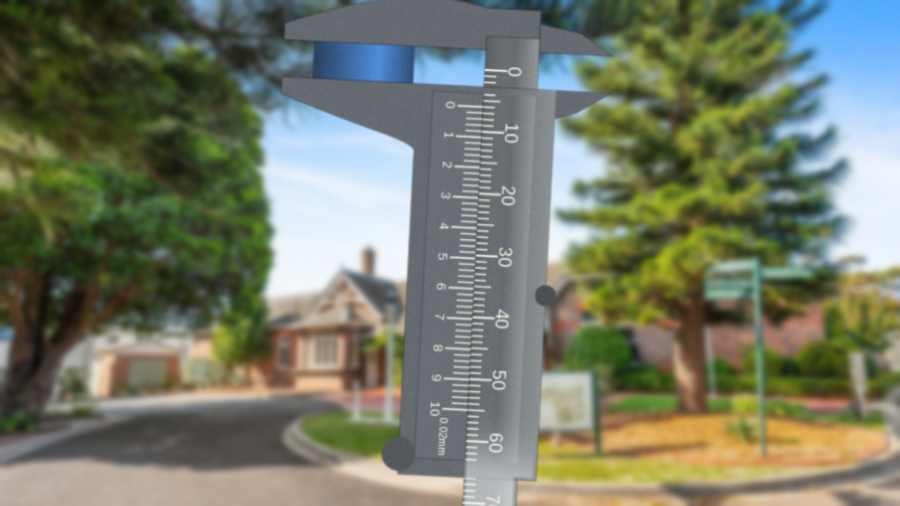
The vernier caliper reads 6.0 mm
